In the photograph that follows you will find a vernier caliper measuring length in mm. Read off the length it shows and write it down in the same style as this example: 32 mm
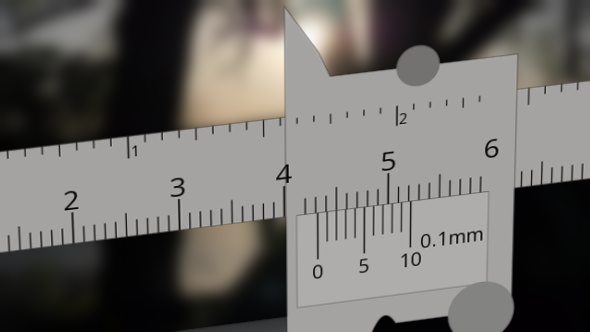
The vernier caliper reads 43.2 mm
